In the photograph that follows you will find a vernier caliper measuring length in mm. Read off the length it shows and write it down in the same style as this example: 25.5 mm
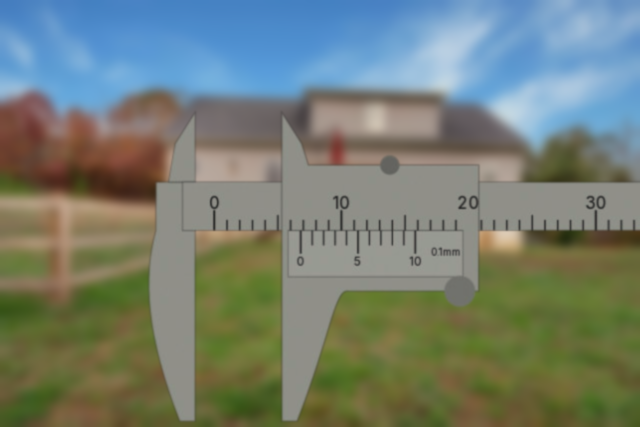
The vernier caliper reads 6.8 mm
